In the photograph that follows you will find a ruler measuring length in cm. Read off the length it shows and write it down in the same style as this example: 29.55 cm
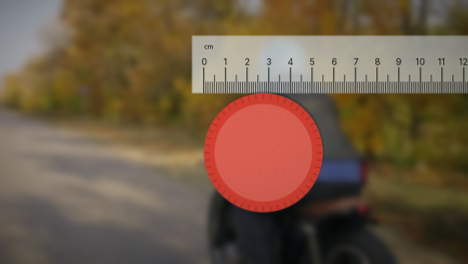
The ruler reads 5.5 cm
